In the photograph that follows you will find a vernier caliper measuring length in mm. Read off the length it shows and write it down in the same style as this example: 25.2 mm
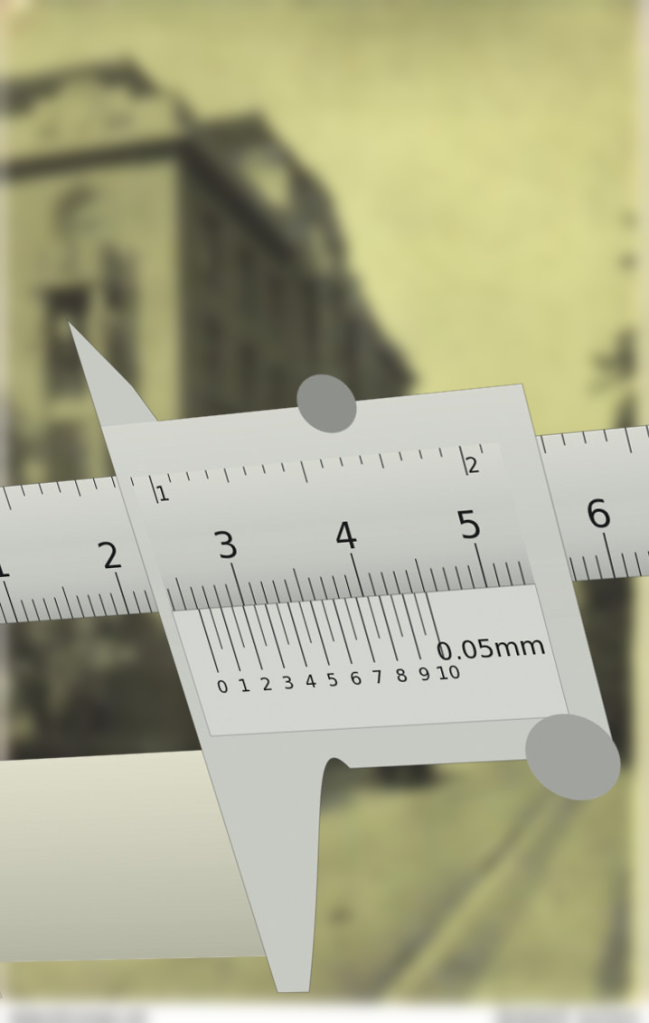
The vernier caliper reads 26.1 mm
